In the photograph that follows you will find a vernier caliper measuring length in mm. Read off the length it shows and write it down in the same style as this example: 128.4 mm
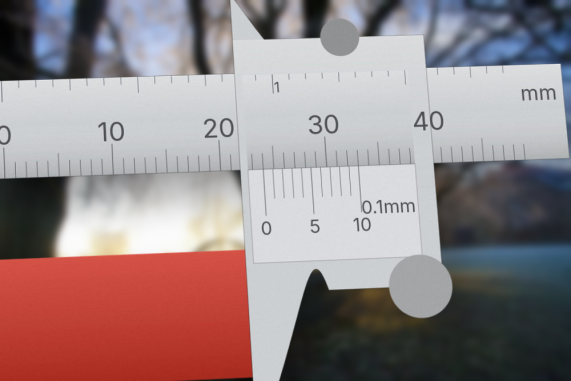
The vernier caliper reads 24.0 mm
